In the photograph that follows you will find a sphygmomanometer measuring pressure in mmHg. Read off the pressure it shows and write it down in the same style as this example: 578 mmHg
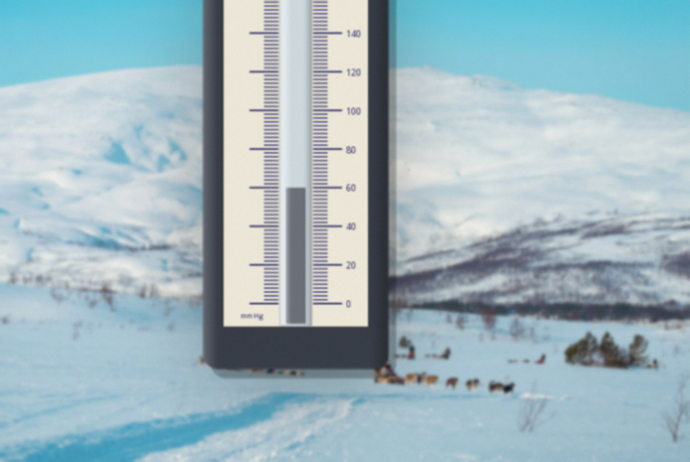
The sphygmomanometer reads 60 mmHg
